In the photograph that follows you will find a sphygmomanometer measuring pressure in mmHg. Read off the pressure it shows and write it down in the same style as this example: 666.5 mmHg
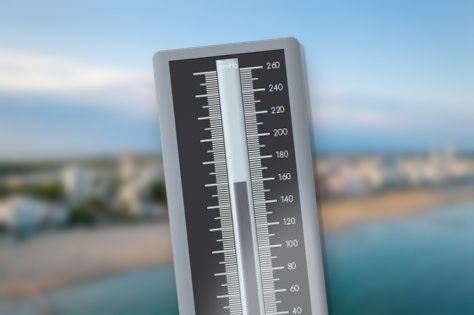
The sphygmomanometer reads 160 mmHg
